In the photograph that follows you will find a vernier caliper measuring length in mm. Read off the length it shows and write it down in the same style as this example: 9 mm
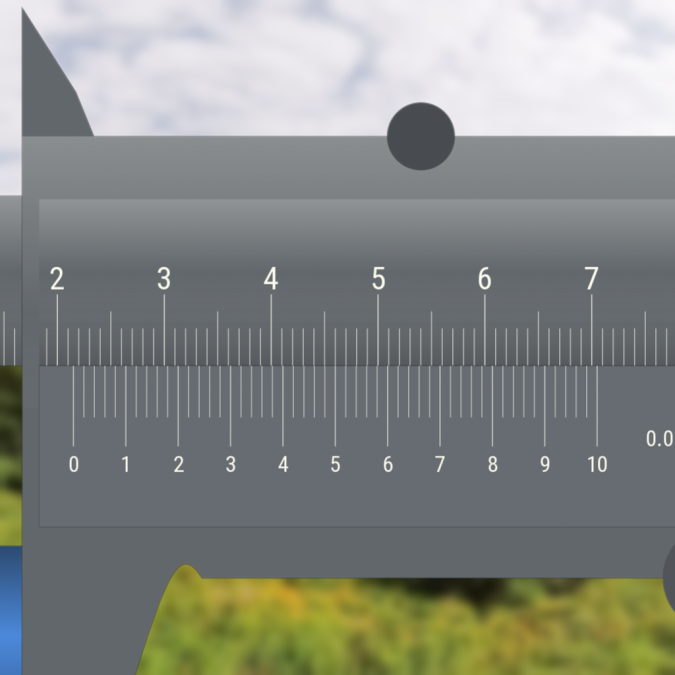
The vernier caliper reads 21.5 mm
